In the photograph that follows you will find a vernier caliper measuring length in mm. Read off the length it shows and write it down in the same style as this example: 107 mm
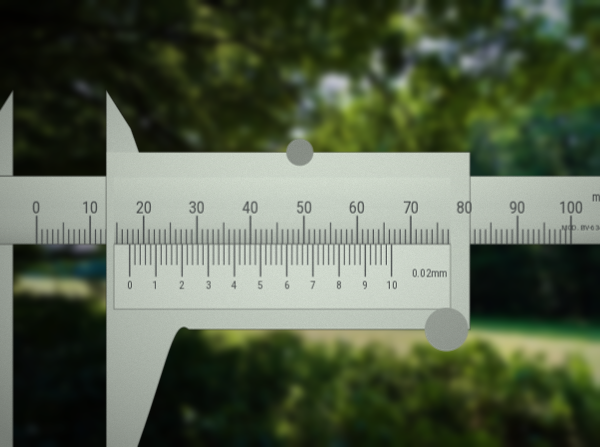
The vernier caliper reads 17.4 mm
